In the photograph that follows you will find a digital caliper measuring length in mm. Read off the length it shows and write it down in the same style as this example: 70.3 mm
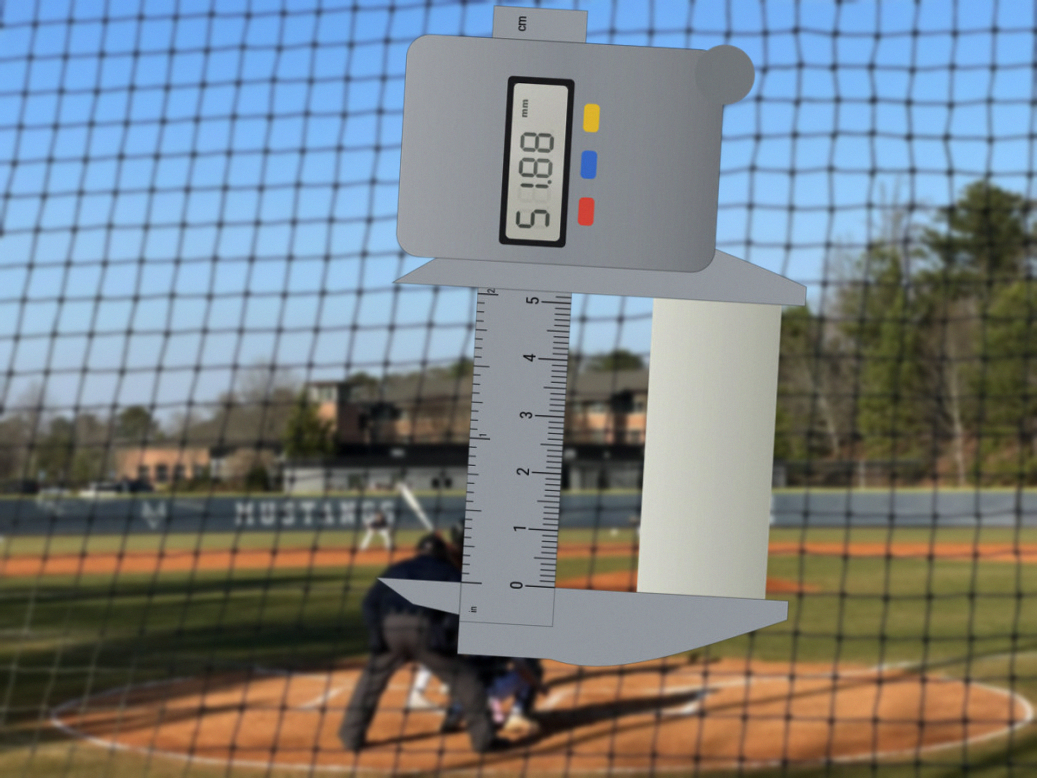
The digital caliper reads 51.88 mm
